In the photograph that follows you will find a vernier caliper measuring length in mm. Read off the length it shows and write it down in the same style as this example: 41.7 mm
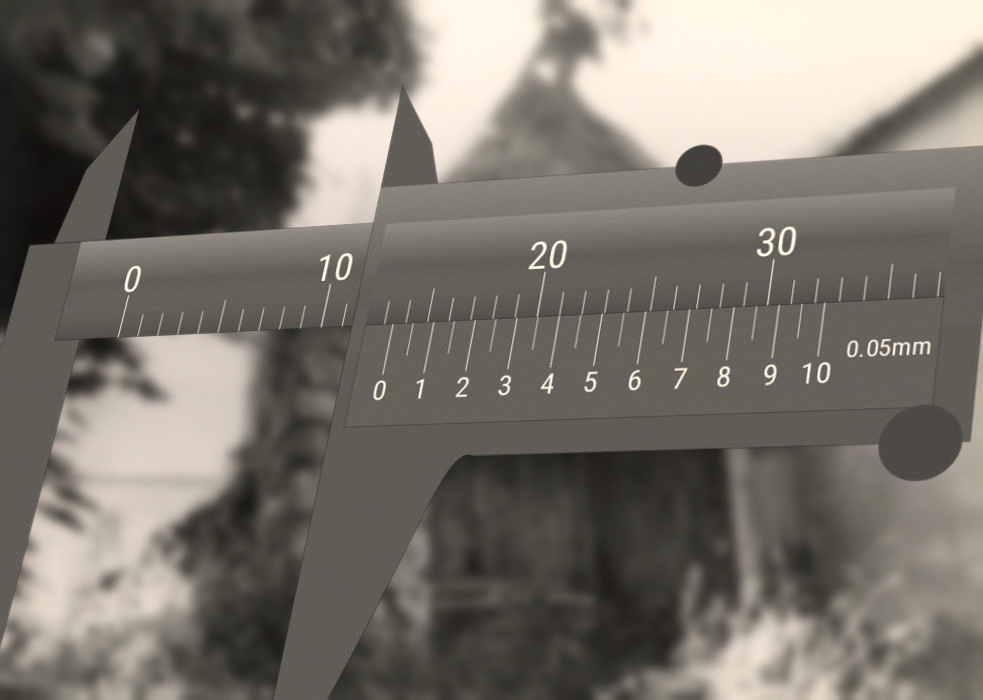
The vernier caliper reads 13.4 mm
